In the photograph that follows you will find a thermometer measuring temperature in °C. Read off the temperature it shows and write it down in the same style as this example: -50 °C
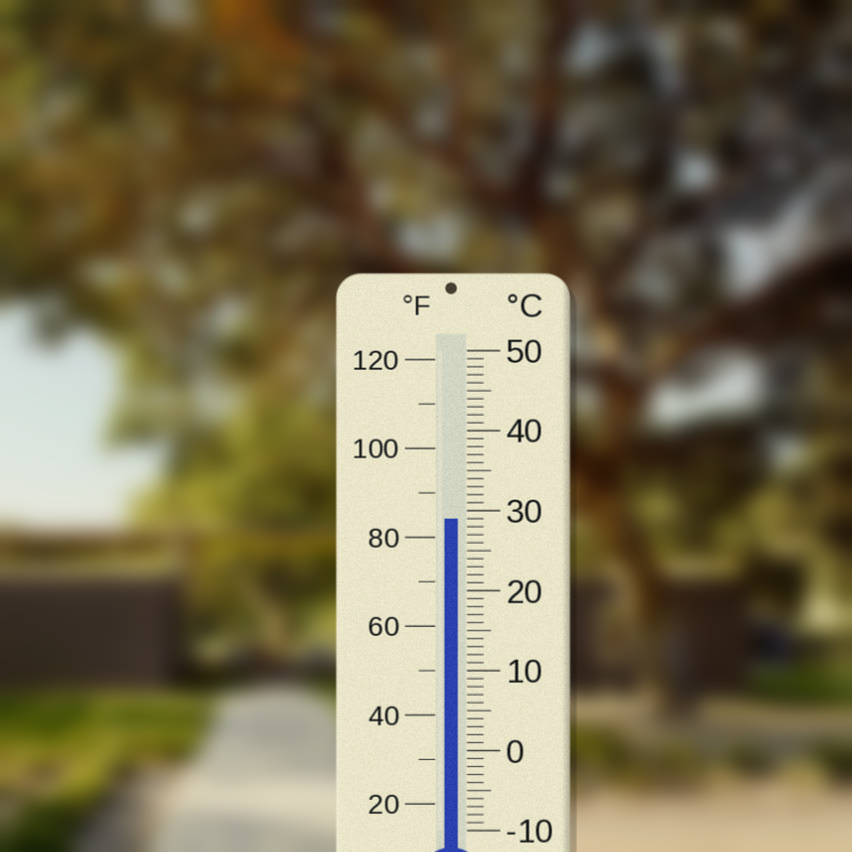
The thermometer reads 29 °C
